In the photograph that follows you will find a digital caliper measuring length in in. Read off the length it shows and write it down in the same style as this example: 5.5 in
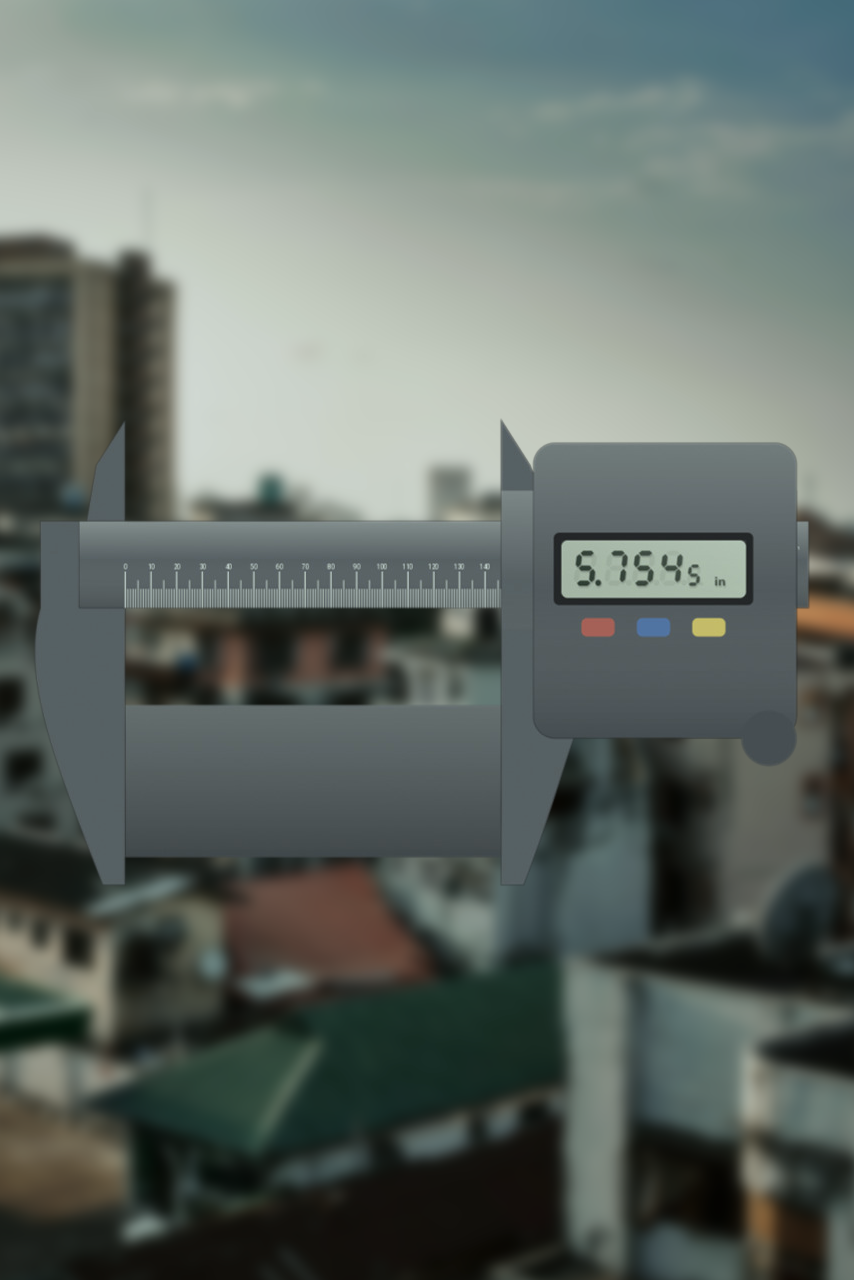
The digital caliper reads 5.7545 in
